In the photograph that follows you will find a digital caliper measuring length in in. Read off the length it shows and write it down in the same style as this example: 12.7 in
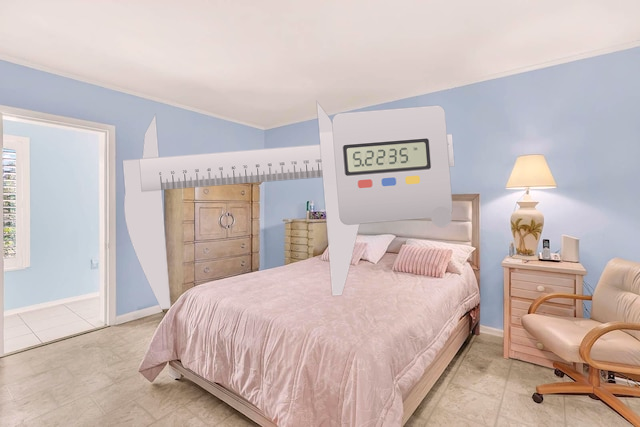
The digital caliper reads 5.2235 in
